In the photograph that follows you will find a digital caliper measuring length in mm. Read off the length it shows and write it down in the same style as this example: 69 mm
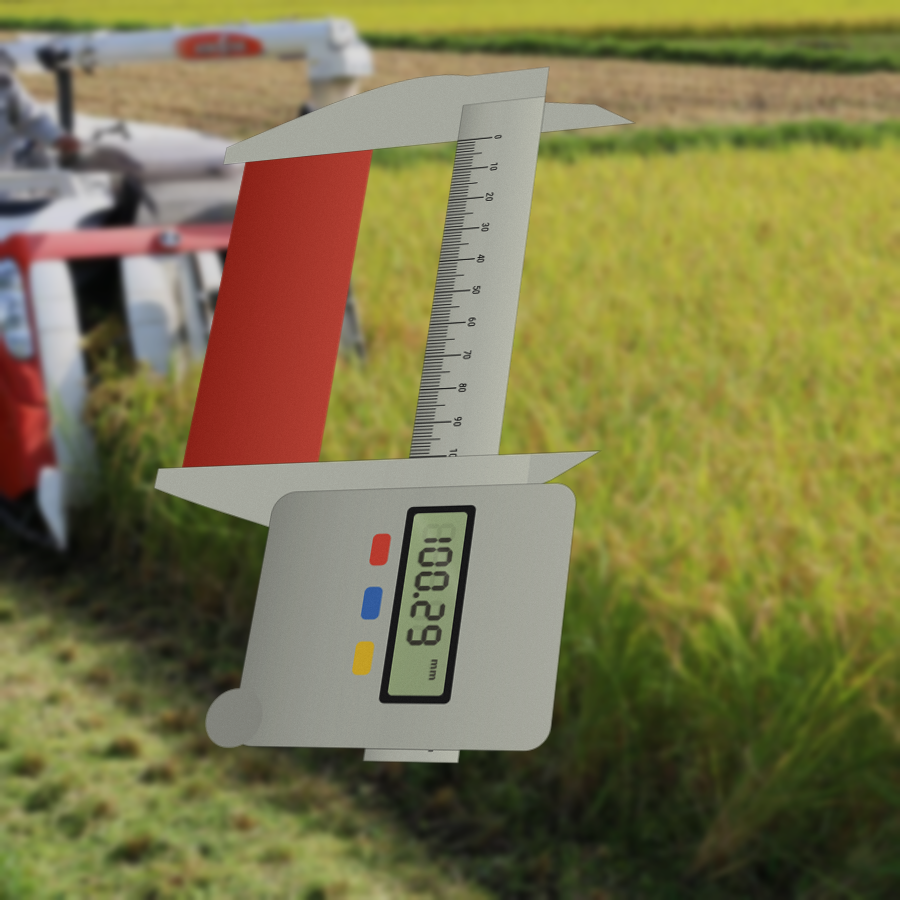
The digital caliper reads 100.29 mm
